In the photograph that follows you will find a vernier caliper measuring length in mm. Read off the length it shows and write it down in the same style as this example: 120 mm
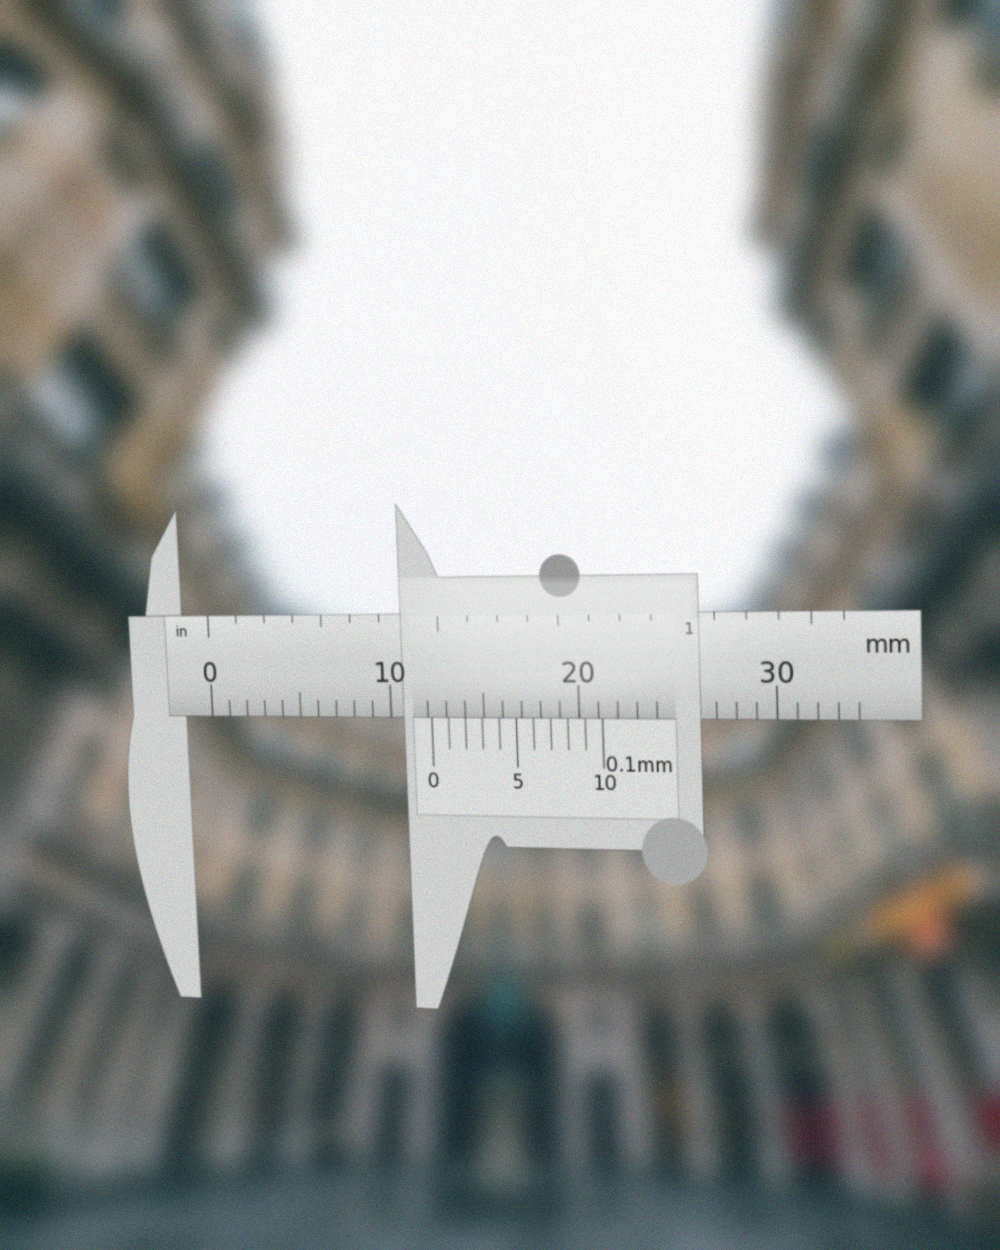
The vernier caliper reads 12.2 mm
